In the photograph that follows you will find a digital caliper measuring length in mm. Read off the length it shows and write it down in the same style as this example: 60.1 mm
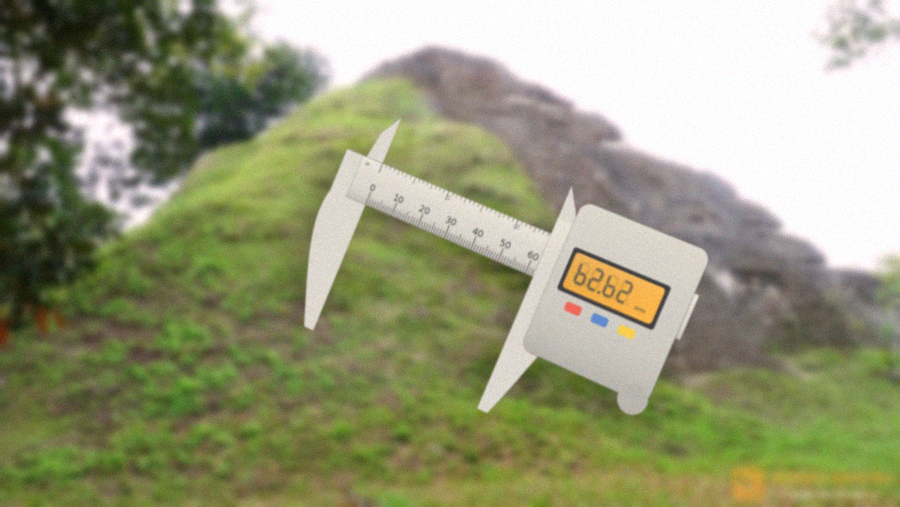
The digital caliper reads 62.62 mm
